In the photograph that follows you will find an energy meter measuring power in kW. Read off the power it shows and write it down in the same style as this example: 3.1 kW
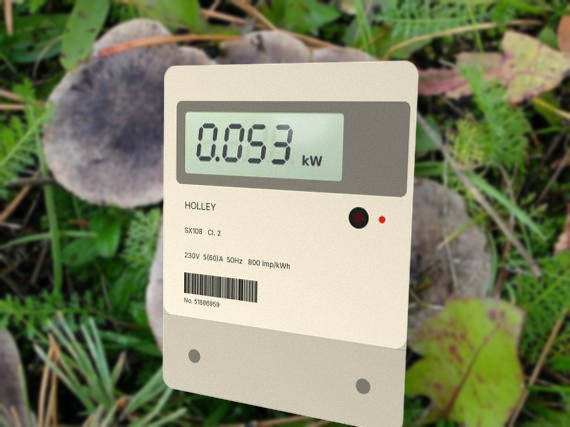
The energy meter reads 0.053 kW
